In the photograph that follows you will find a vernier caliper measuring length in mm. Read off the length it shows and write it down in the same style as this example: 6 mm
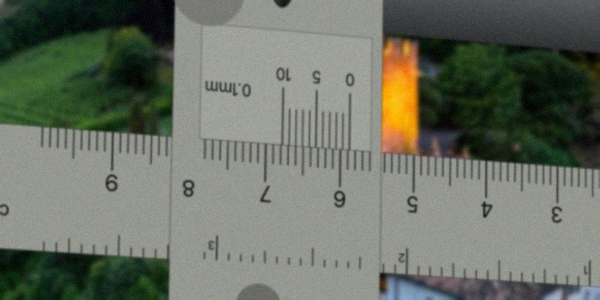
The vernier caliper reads 58.8 mm
